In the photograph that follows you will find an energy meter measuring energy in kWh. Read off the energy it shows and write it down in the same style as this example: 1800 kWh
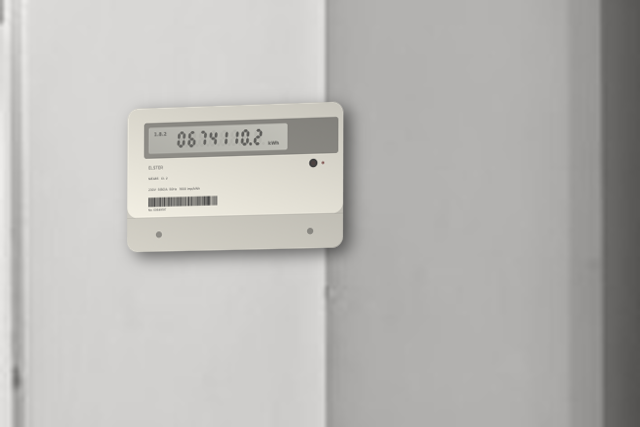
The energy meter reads 674110.2 kWh
